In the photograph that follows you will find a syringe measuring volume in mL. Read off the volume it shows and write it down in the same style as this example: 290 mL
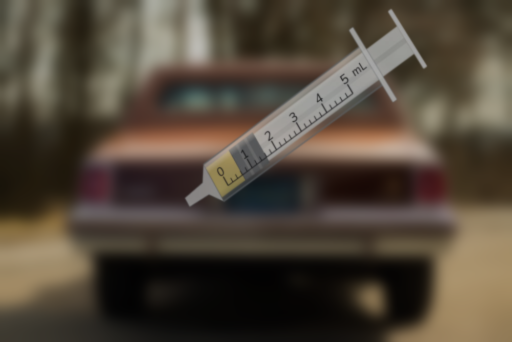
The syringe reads 0.6 mL
